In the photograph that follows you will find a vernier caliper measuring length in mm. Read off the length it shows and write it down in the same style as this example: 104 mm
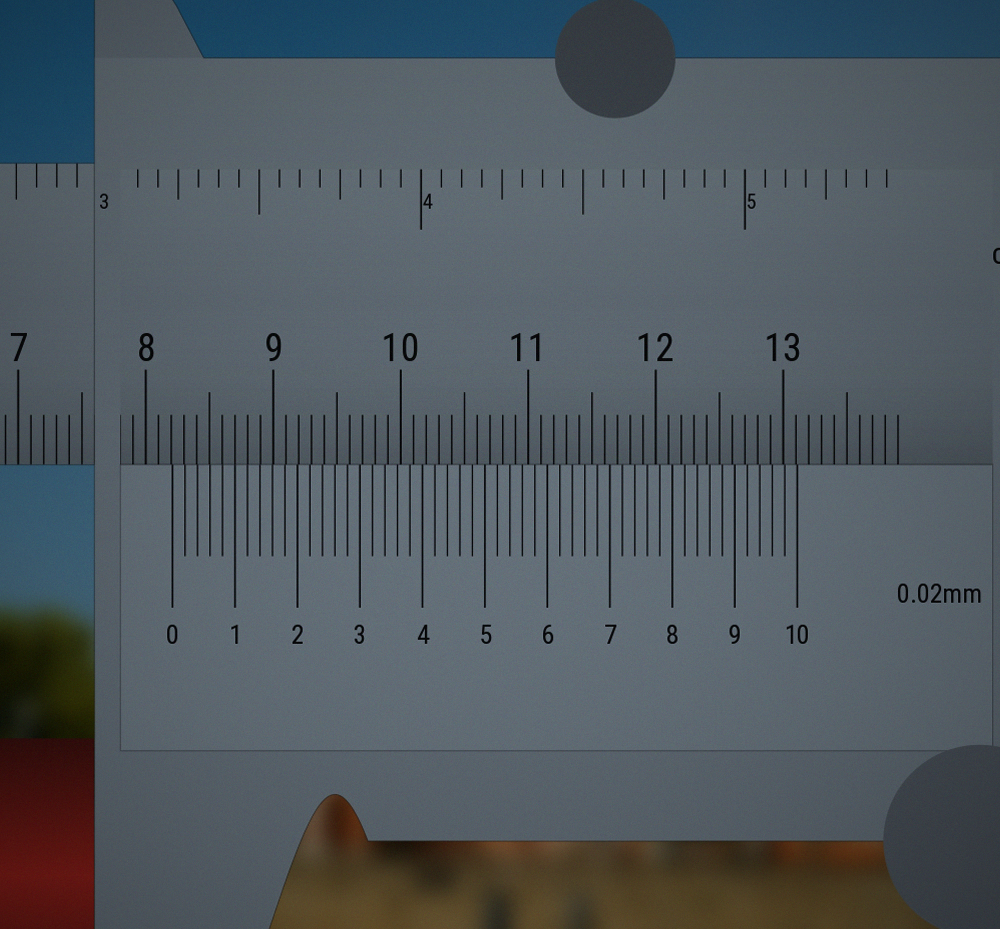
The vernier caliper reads 82.1 mm
